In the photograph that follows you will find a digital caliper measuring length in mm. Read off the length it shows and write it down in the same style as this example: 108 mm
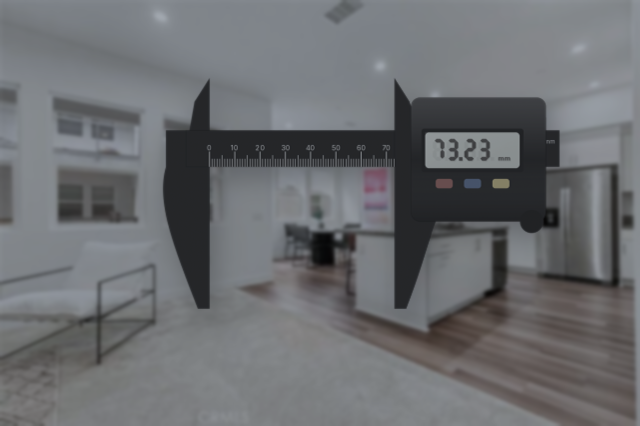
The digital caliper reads 73.23 mm
